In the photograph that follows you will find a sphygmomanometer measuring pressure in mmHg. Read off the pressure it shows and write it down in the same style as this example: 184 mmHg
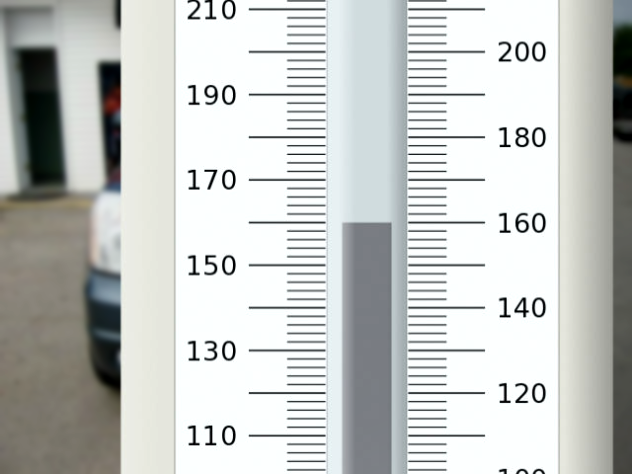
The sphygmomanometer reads 160 mmHg
